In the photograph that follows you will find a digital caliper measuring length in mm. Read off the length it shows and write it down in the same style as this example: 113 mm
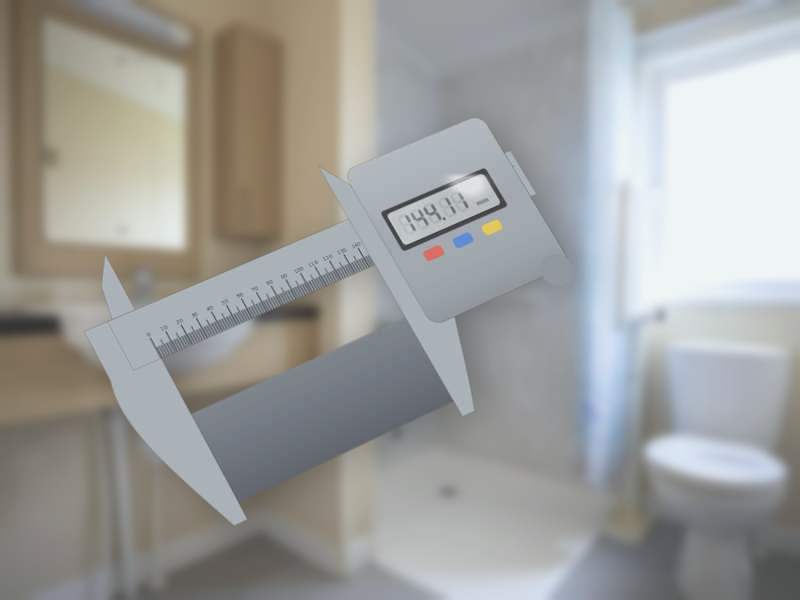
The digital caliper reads 144.11 mm
